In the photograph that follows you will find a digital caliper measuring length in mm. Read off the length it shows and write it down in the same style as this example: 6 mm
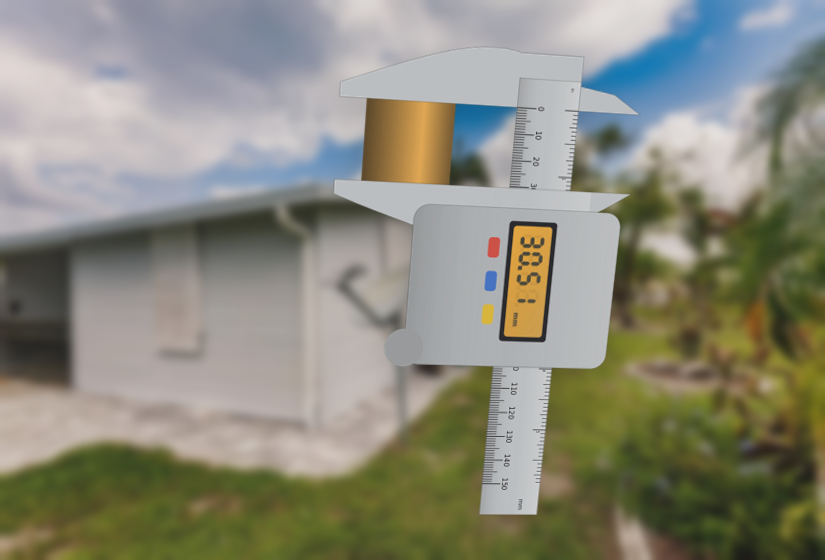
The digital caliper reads 30.51 mm
